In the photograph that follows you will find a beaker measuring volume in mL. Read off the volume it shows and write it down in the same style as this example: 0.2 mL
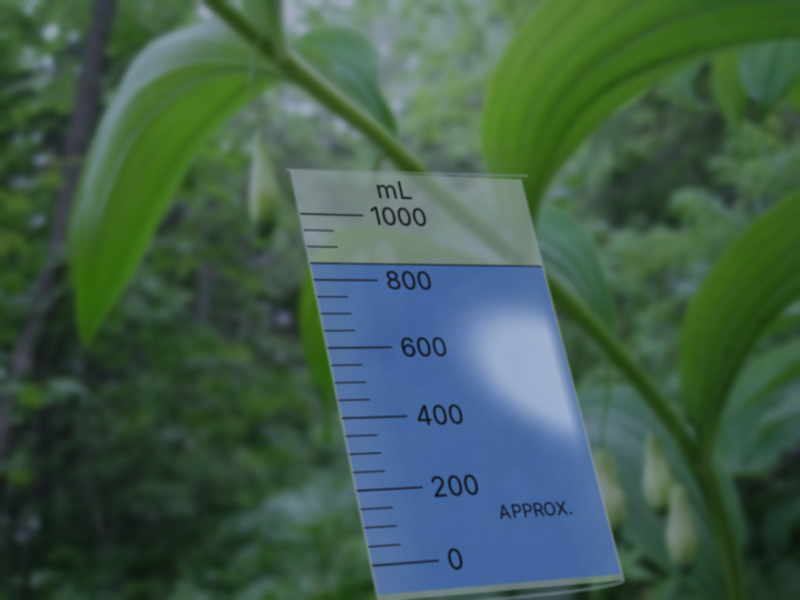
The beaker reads 850 mL
